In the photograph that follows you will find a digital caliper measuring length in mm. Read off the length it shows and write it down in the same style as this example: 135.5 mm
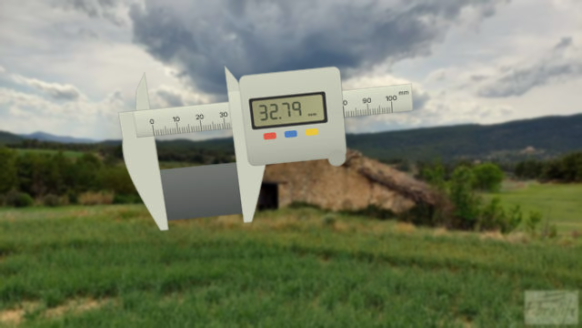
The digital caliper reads 32.79 mm
